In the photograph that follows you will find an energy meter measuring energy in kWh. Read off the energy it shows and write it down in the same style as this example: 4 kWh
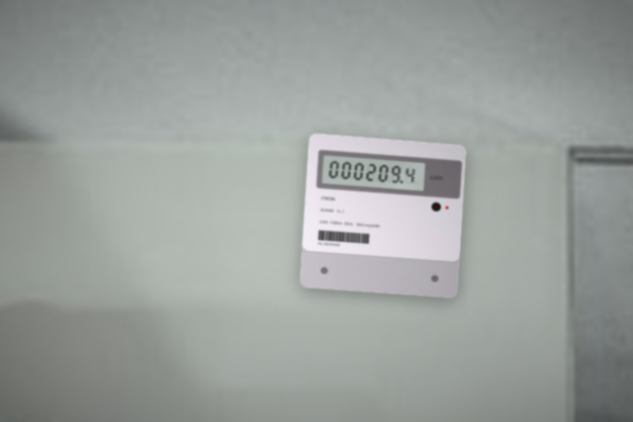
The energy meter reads 209.4 kWh
